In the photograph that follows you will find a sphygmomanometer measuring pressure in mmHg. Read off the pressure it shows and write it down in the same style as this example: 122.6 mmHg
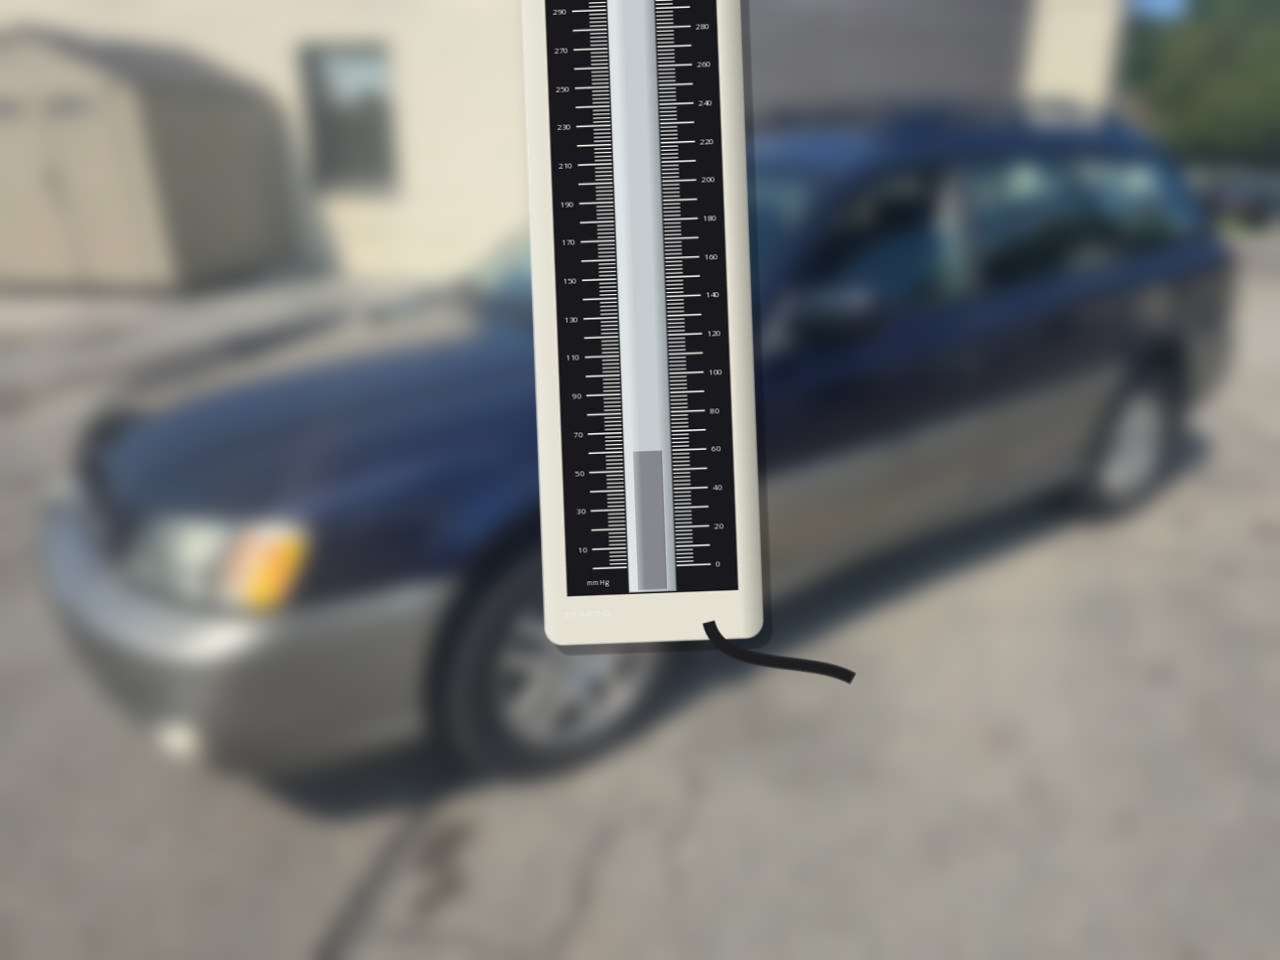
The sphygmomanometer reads 60 mmHg
